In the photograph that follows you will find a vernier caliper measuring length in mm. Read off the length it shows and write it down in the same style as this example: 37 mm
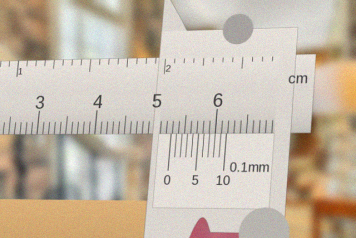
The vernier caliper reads 52.8 mm
